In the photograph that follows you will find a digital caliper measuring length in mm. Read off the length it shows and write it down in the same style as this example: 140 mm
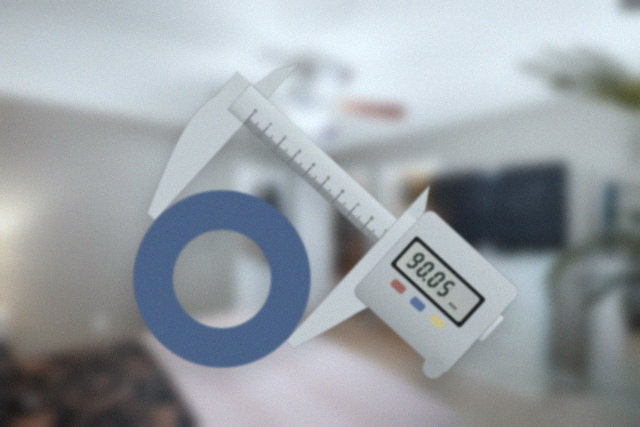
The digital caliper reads 90.05 mm
